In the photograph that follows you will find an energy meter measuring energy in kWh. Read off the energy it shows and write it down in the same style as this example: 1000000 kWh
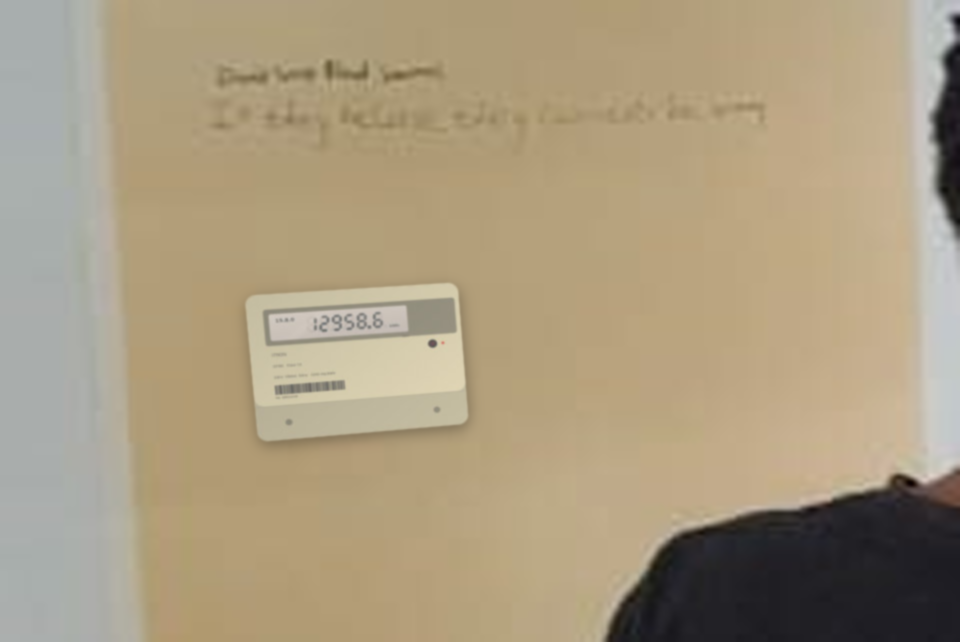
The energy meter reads 12958.6 kWh
